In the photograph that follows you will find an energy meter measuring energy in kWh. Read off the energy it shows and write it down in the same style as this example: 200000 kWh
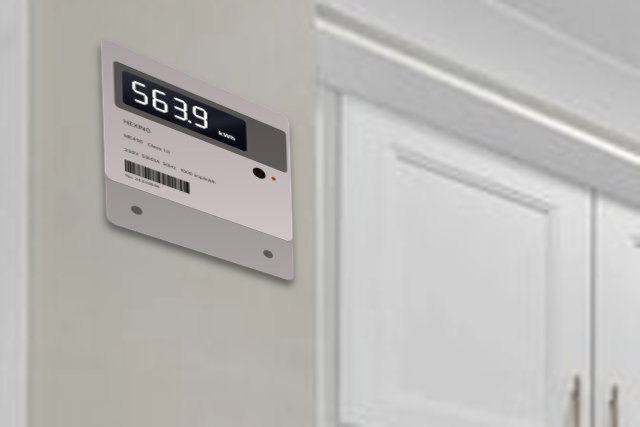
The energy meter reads 563.9 kWh
